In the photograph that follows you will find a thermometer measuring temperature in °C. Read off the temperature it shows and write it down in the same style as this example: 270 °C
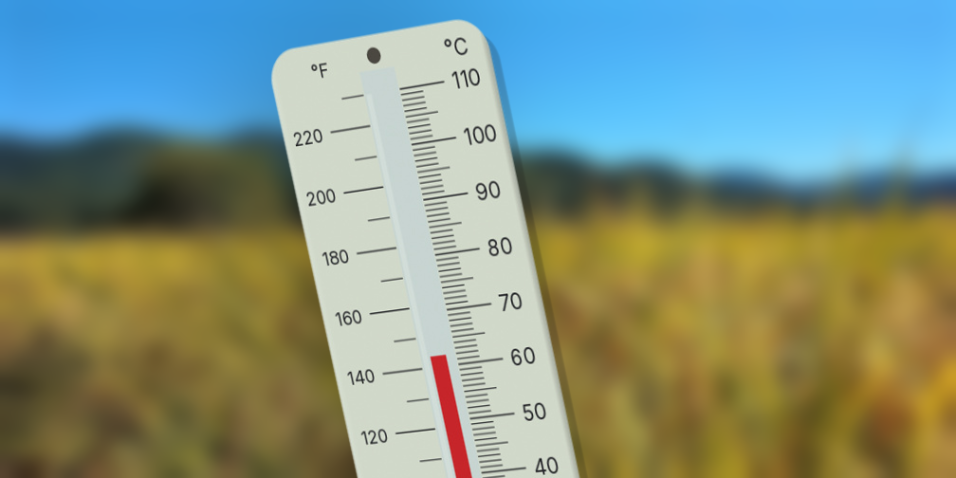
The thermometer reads 62 °C
